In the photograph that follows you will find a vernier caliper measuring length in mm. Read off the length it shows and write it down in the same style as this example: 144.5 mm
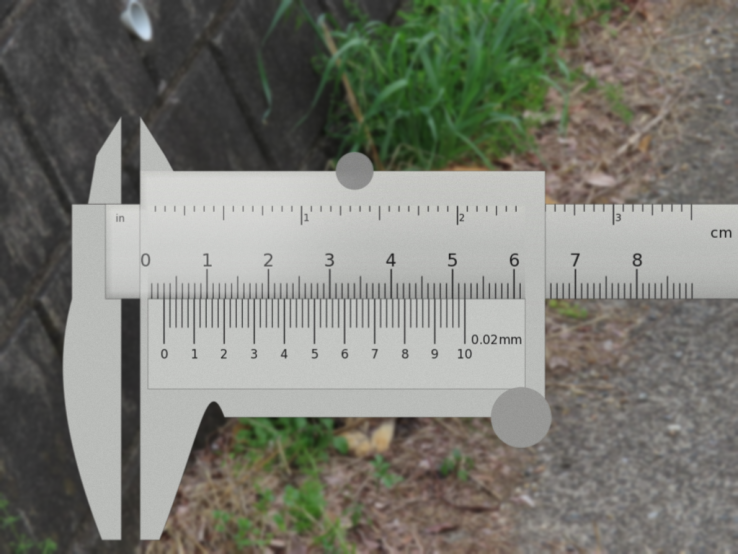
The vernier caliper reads 3.0 mm
